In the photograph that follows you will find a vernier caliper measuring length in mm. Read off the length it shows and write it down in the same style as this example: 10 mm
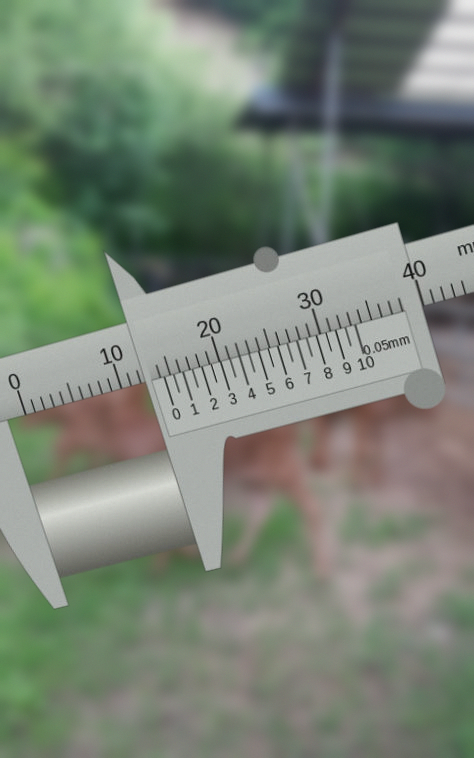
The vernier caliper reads 14.4 mm
